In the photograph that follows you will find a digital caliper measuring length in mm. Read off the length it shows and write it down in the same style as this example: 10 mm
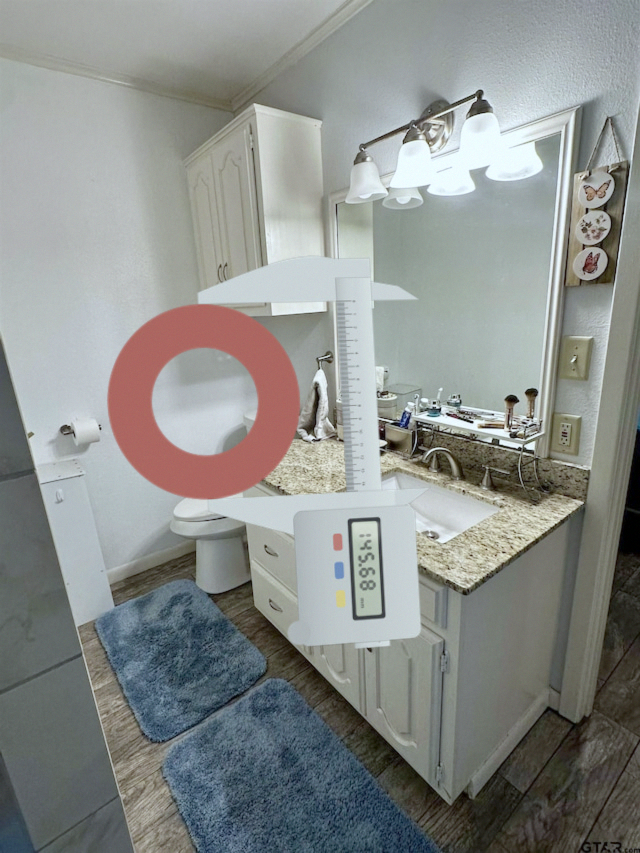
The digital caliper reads 145.68 mm
